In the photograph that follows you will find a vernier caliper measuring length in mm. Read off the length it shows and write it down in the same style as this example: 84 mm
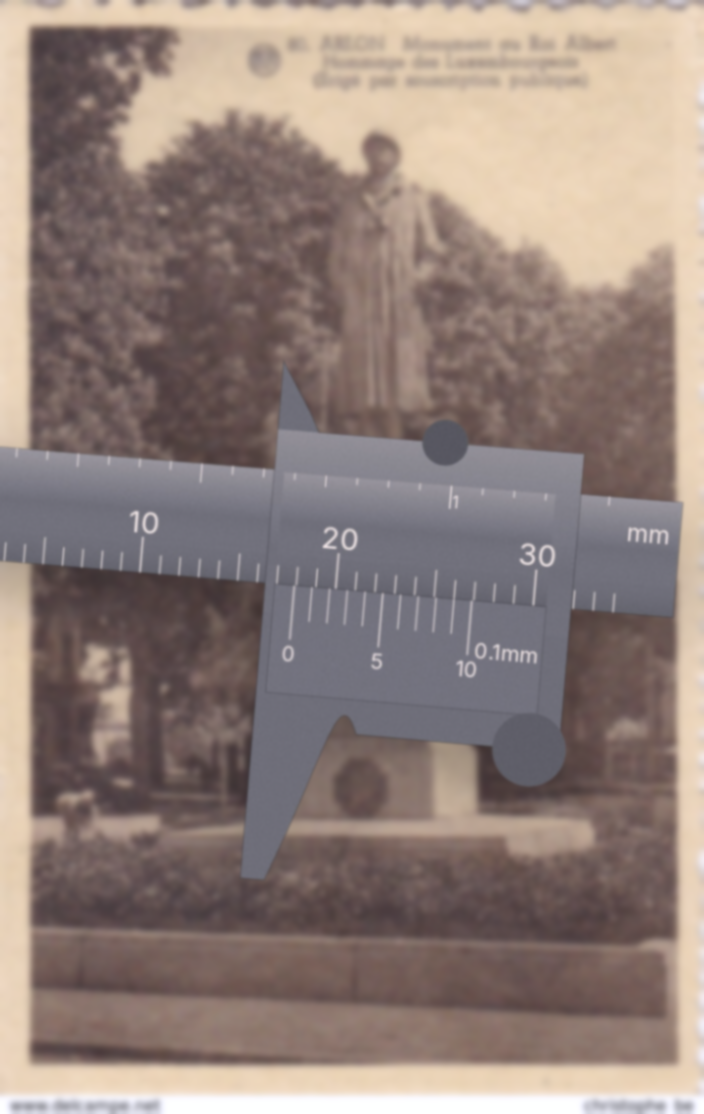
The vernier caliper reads 17.9 mm
